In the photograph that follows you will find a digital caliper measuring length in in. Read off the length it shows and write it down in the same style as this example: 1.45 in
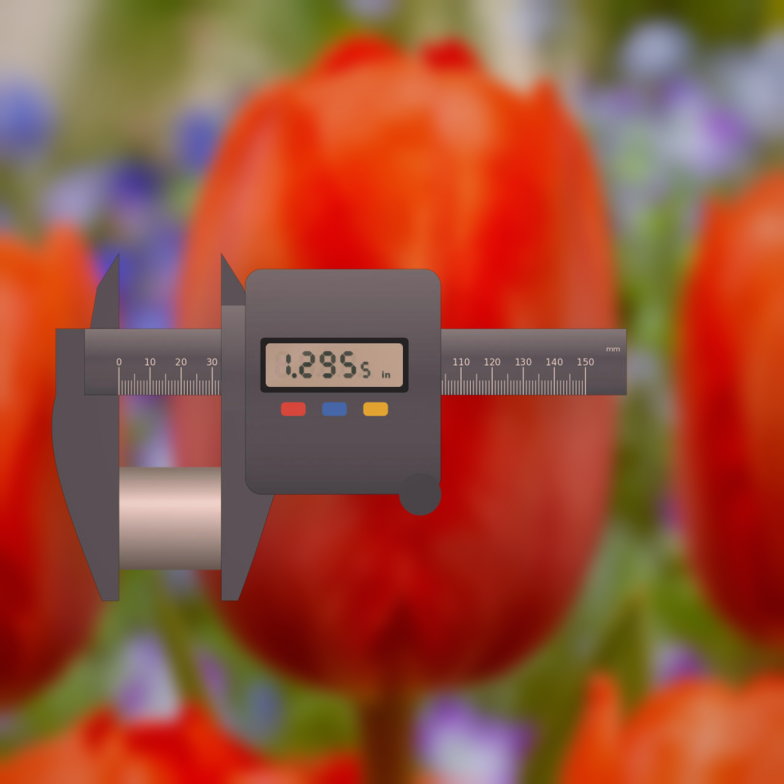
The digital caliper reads 1.2955 in
